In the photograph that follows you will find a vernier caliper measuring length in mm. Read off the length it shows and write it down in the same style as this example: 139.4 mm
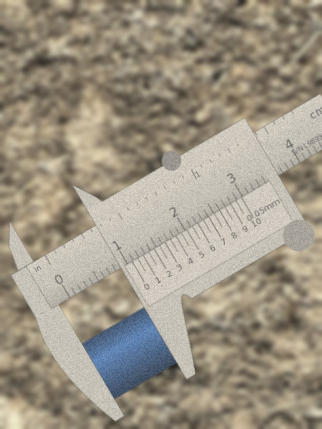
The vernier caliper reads 10.8 mm
